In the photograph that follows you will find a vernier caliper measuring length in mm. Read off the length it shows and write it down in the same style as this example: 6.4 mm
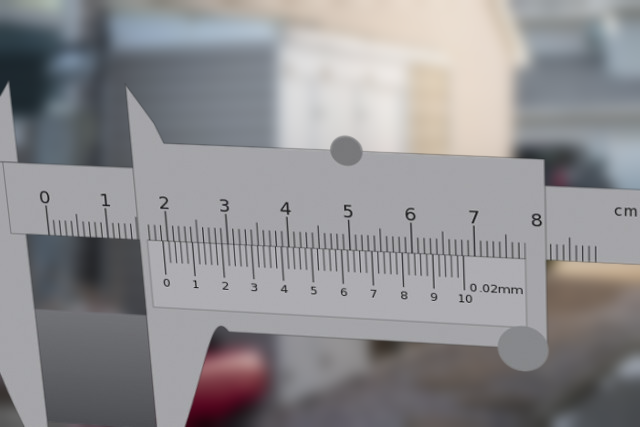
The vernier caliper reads 19.2 mm
